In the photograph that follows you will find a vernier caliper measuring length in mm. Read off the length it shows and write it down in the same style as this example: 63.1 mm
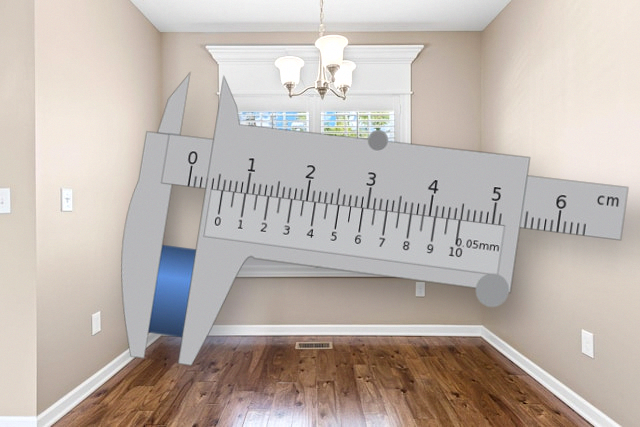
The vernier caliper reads 5.8 mm
